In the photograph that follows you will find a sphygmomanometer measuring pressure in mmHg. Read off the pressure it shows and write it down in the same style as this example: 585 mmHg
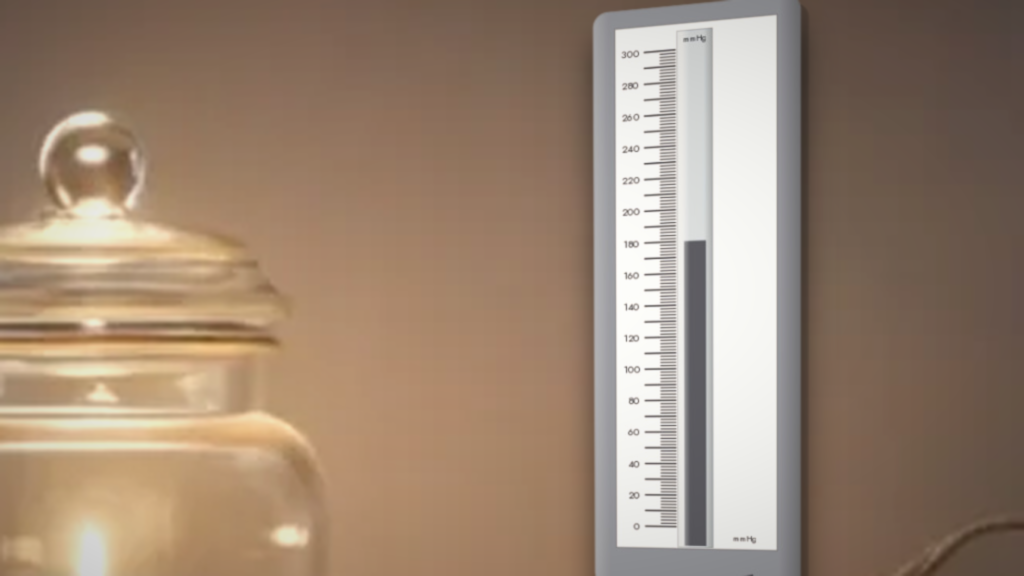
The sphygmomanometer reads 180 mmHg
